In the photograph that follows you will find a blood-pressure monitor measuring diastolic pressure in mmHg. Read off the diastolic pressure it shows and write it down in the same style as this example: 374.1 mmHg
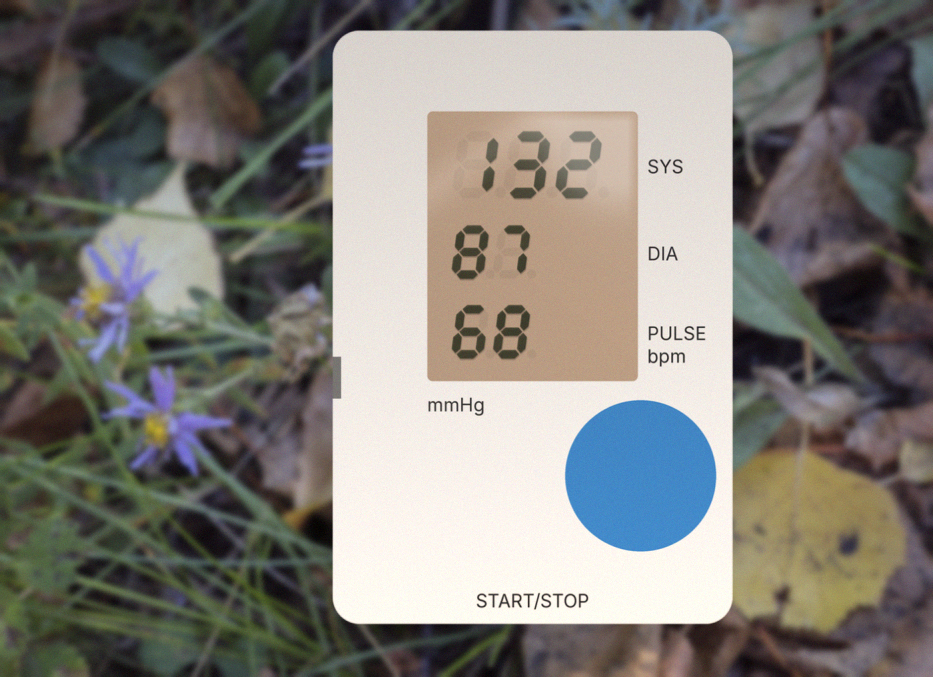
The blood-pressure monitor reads 87 mmHg
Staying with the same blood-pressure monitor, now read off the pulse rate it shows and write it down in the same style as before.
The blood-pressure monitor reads 68 bpm
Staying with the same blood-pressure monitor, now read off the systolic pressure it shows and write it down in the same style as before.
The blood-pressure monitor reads 132 mmHg
